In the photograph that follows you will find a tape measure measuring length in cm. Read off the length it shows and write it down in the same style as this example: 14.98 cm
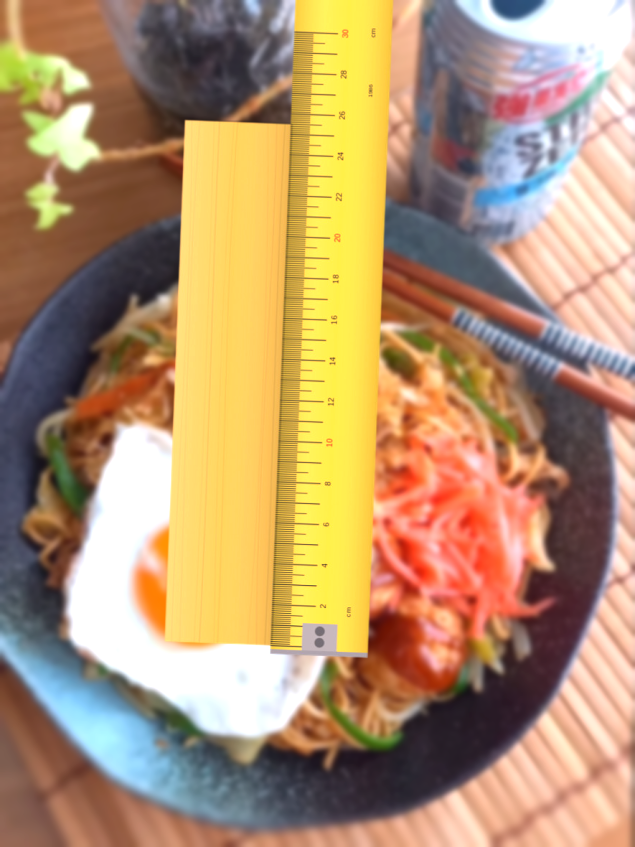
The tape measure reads 25.5 cm
